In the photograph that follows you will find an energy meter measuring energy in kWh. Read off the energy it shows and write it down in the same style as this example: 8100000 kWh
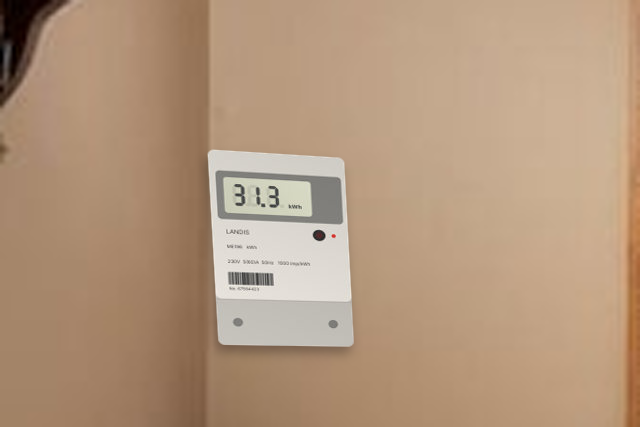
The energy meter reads 31.3 kWh
